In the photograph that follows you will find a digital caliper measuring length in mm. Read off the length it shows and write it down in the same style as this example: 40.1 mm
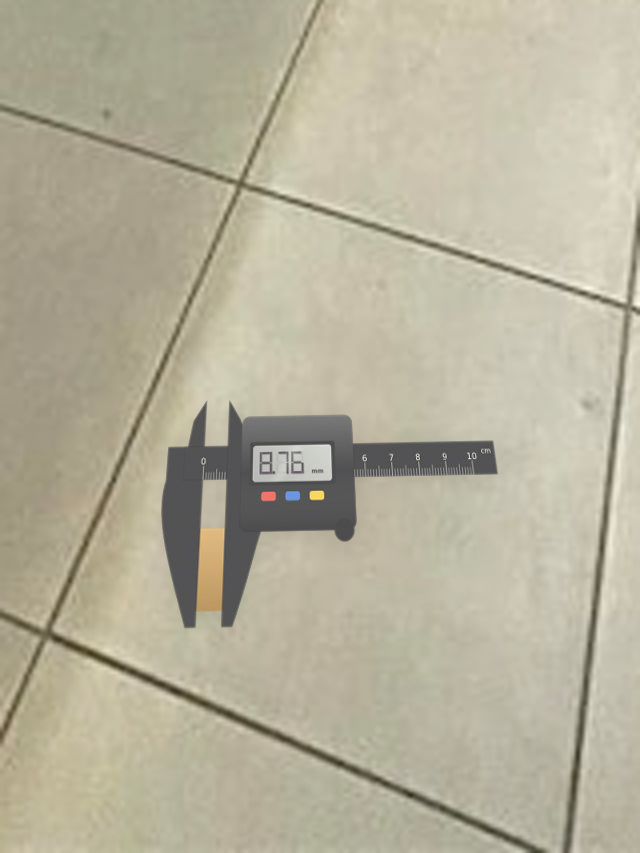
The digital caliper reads 8.76 mm
